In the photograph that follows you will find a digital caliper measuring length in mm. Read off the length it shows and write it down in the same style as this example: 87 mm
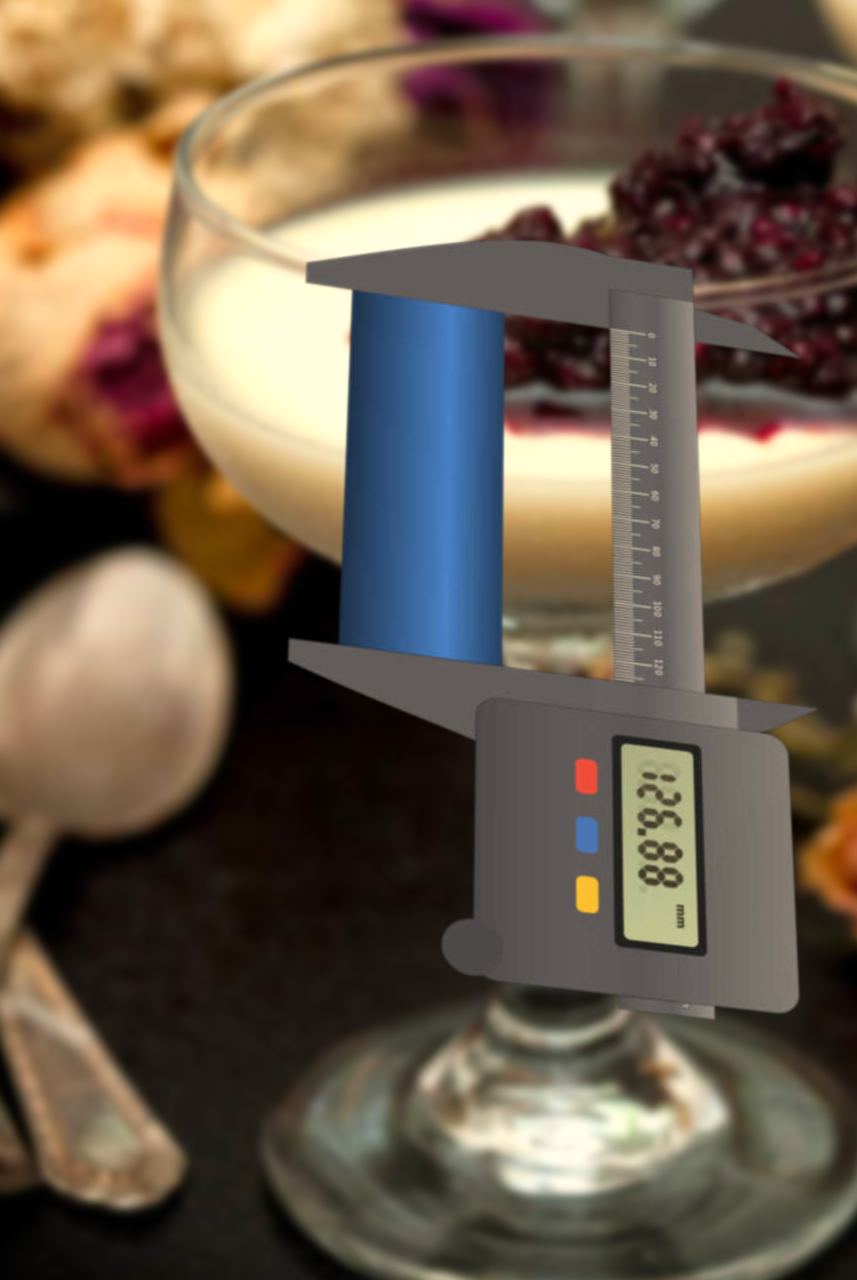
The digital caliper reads 126.88 mm
